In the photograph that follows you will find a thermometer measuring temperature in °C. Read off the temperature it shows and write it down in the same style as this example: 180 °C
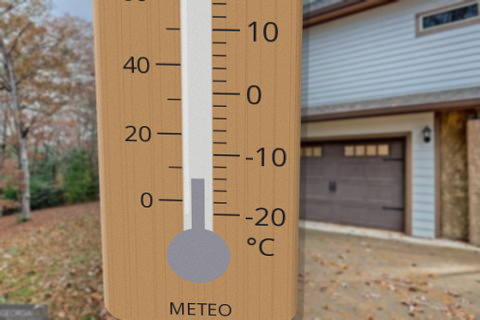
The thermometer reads -14 °C
